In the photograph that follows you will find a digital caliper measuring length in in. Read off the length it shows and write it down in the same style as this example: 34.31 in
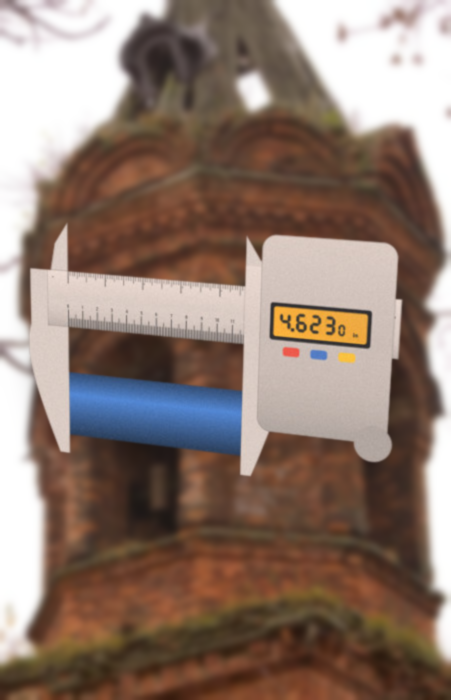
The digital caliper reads 4.6230 in
